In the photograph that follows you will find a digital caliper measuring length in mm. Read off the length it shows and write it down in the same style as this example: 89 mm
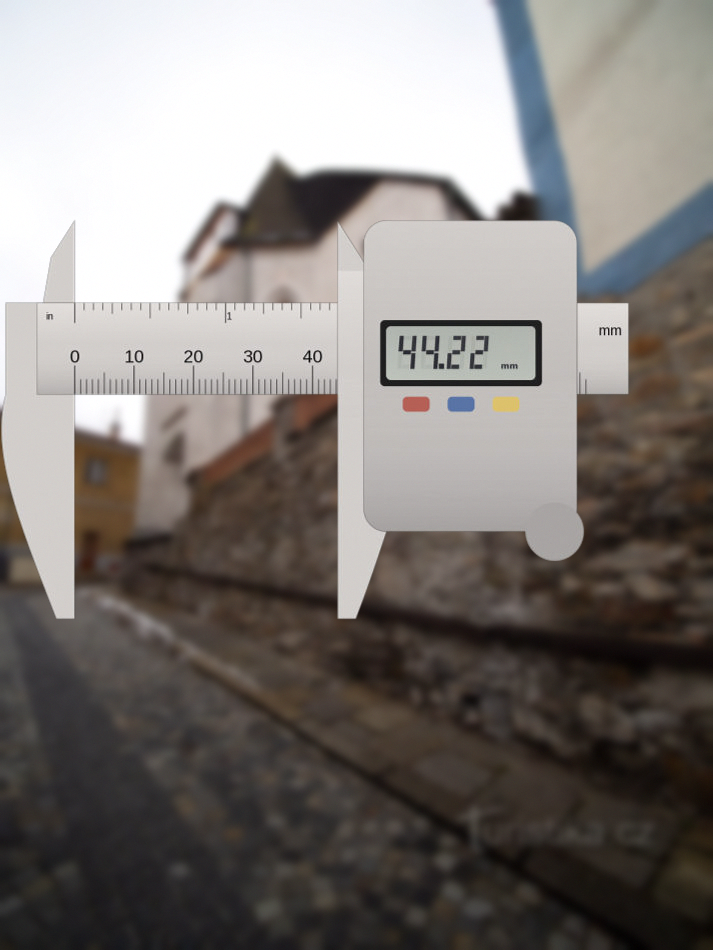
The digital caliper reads 44.22 mm
